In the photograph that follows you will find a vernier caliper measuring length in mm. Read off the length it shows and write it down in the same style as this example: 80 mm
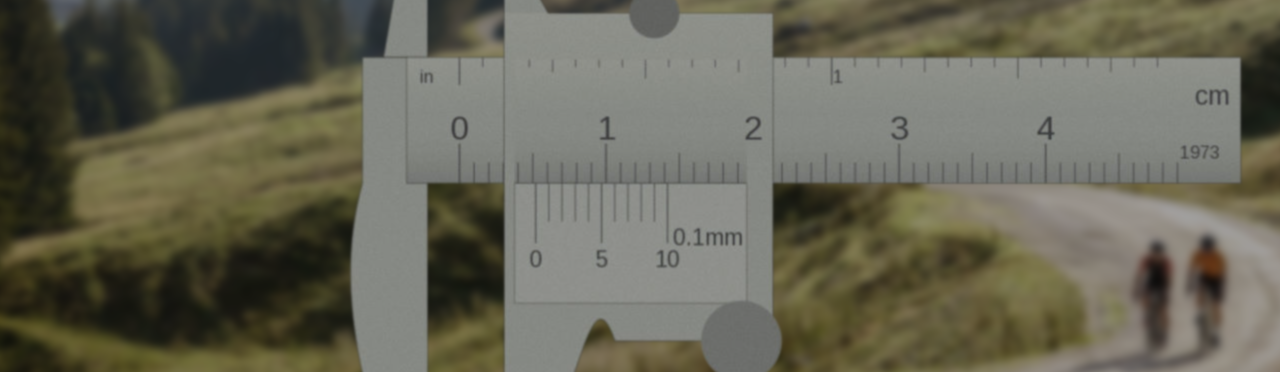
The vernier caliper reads 5.2 mm
